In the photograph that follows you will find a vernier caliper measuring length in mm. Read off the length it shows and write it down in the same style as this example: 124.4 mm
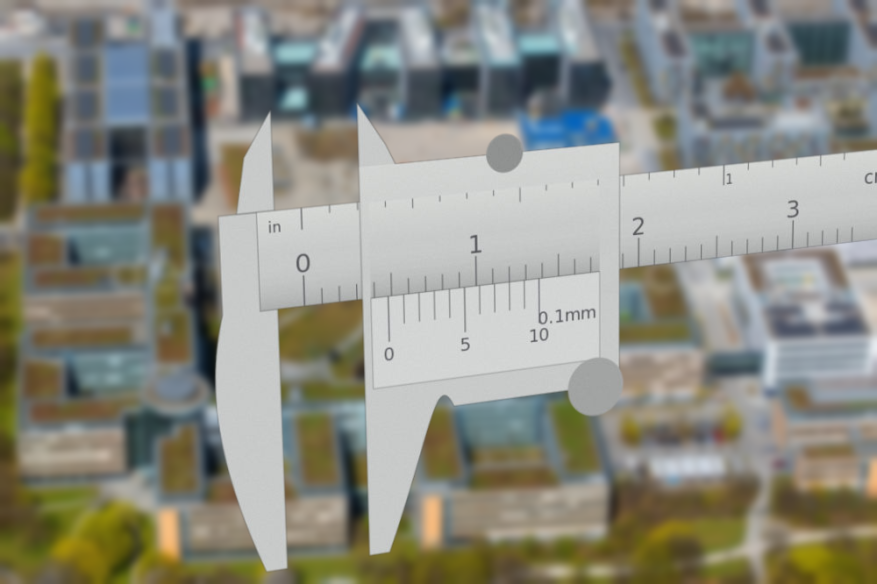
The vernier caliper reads 4.8 mm
